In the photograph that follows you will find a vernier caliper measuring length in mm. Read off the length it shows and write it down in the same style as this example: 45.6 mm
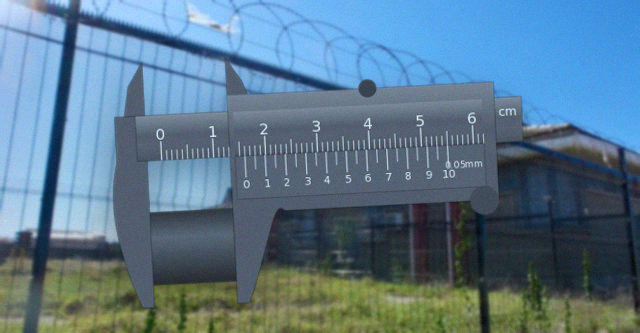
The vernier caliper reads 16.0 mm
